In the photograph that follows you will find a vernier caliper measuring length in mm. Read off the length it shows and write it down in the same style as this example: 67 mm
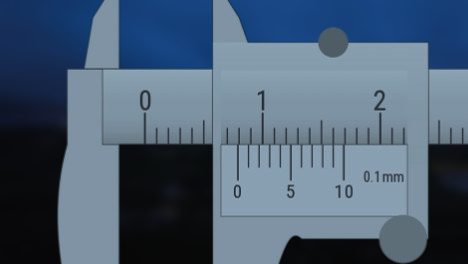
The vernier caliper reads 7.9 mm
